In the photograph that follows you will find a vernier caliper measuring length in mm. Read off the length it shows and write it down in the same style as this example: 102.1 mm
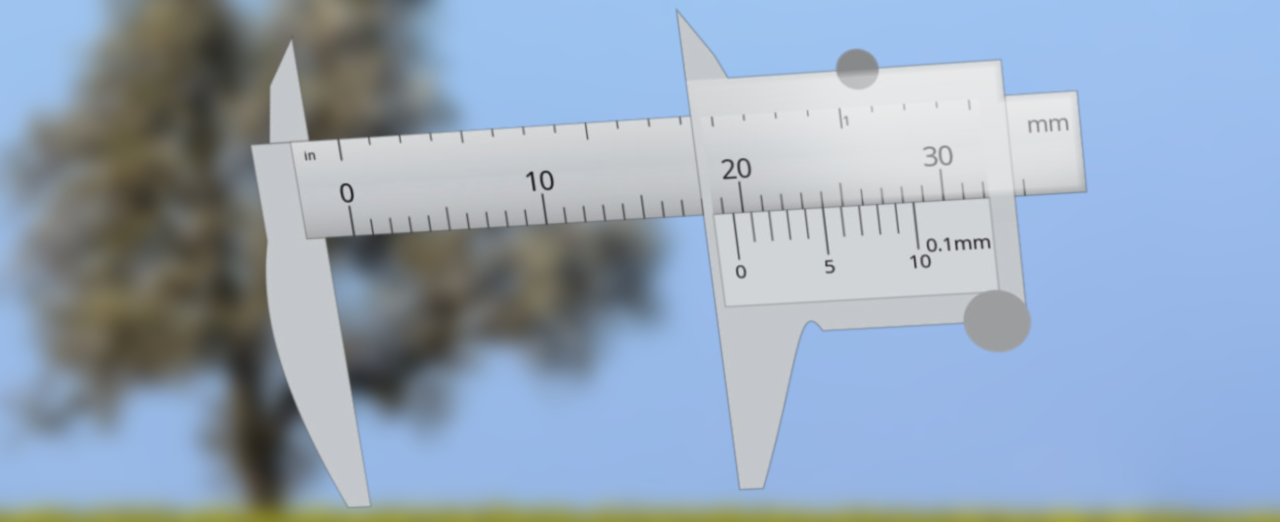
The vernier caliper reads 19.5 mm
